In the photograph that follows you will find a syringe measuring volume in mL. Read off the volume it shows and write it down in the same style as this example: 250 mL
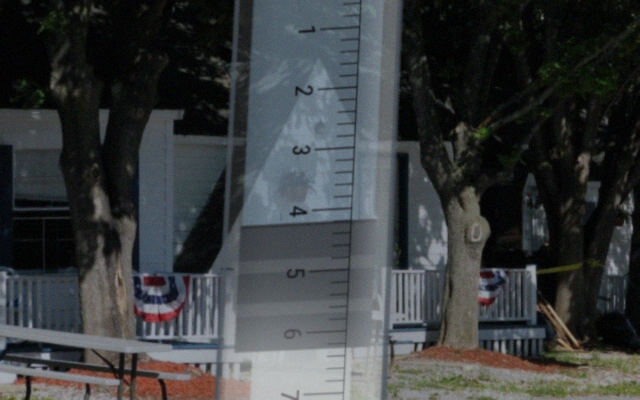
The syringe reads 4.2 mL
